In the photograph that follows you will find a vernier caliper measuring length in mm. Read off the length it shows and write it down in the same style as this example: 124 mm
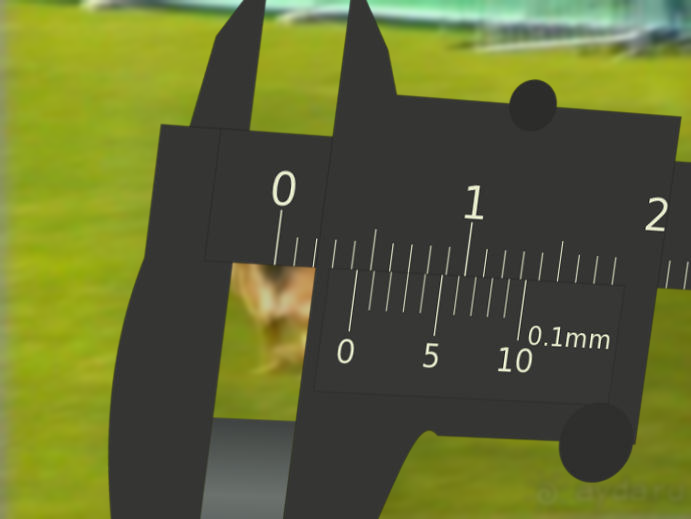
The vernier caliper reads 4.3 mm
